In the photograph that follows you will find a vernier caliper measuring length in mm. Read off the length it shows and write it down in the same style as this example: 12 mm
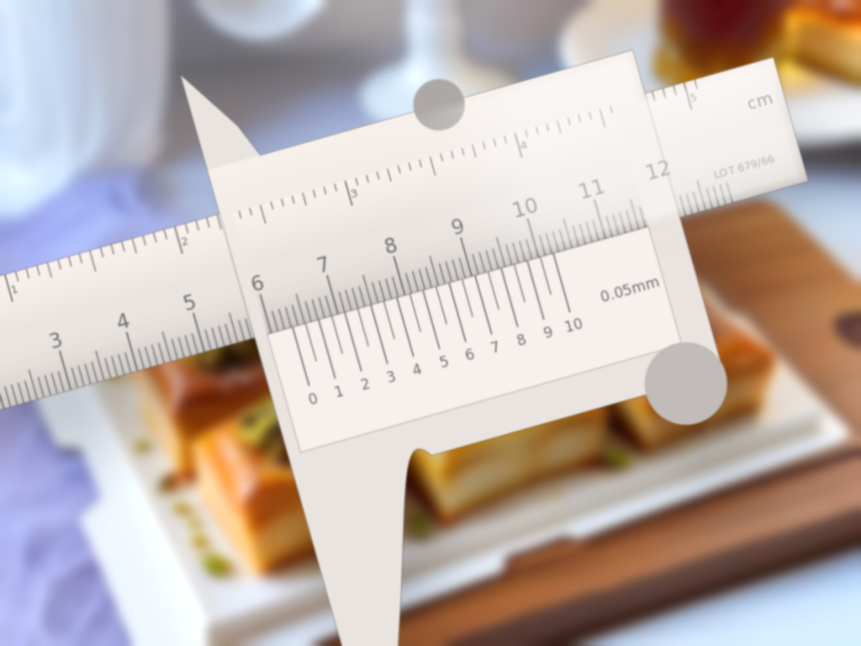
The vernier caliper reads 63.2 mm
